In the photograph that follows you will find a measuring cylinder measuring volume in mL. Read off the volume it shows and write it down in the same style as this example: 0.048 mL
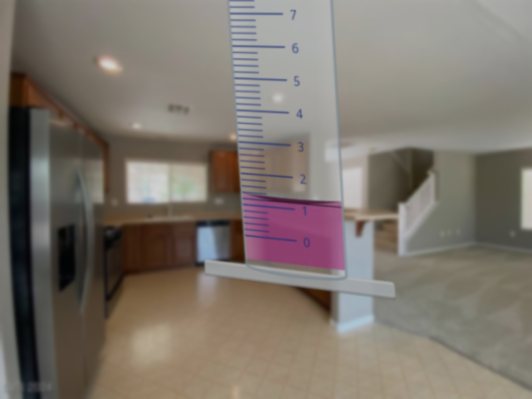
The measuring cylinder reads 1.2 mL
